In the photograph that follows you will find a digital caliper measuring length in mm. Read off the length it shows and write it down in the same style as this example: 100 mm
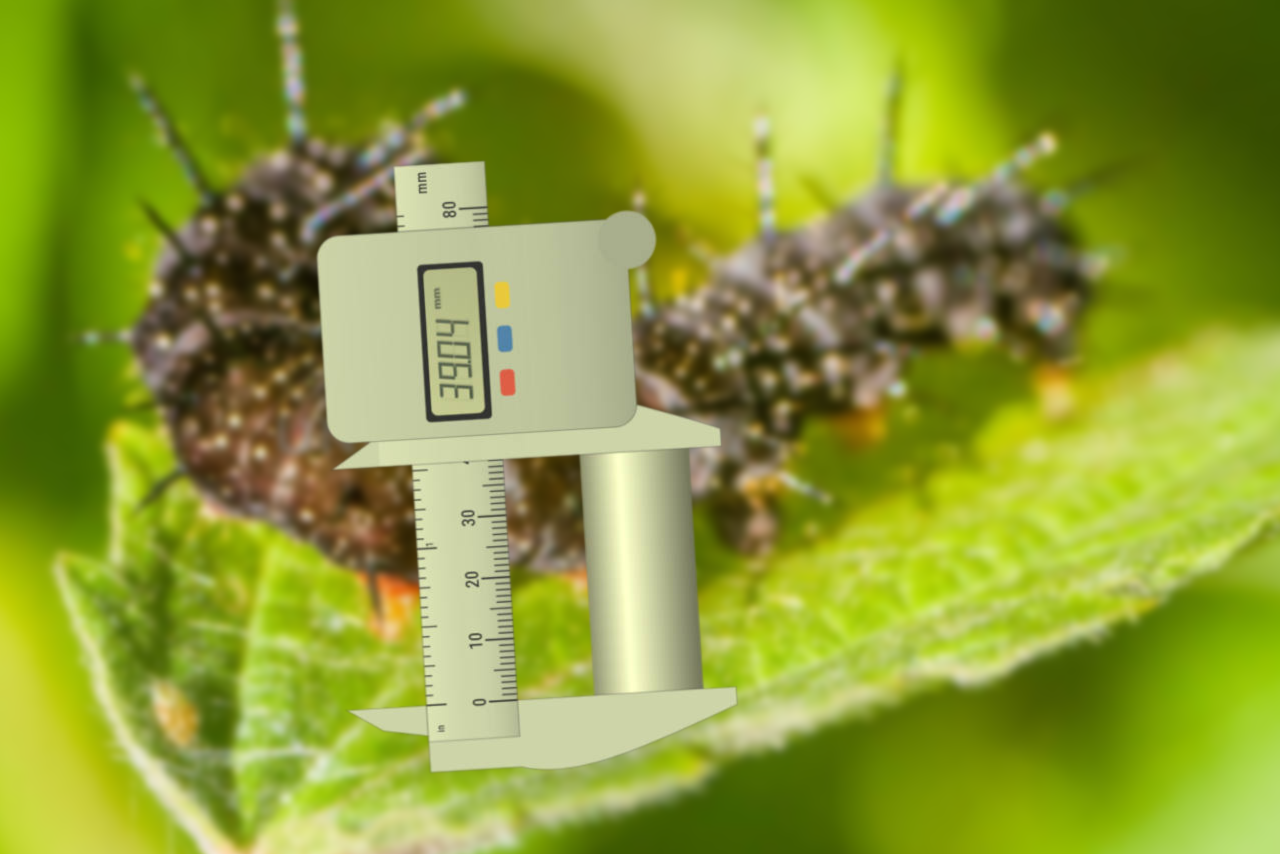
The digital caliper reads 39.04 mm
